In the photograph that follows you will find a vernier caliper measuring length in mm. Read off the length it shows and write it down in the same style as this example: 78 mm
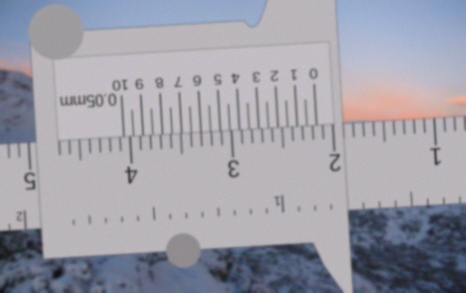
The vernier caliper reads 21.6 mm
